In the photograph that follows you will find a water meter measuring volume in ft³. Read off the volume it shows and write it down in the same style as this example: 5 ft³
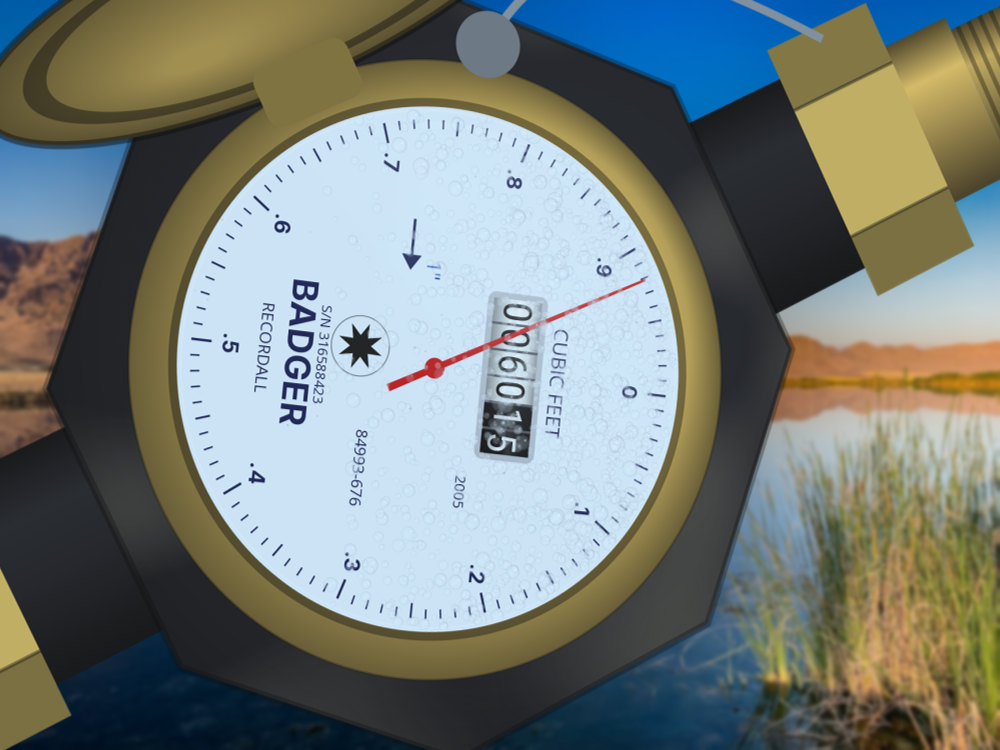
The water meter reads 6014.92 ft³
